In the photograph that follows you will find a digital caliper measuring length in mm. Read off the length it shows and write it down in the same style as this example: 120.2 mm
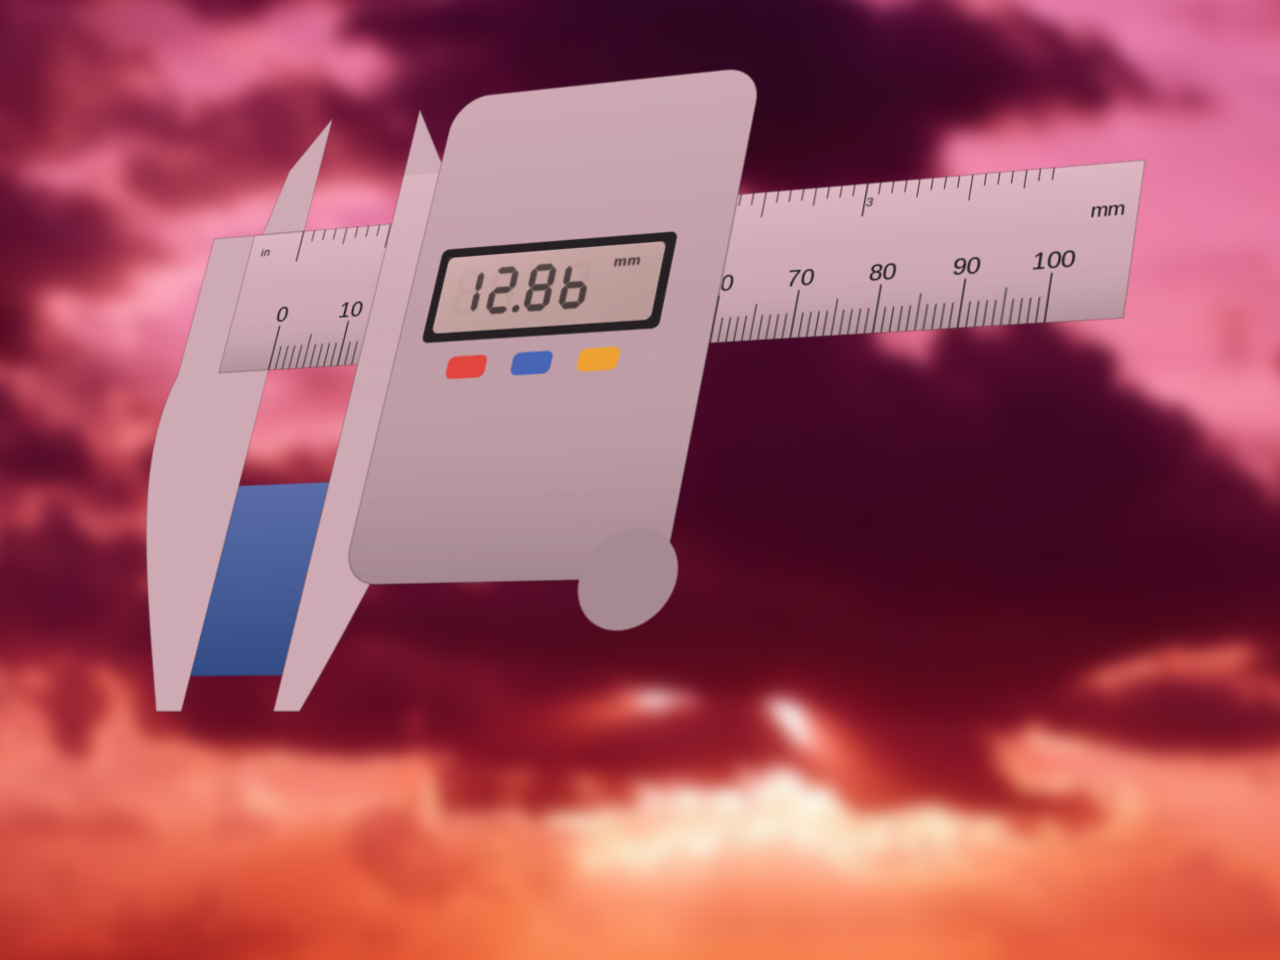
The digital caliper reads 12.86 mm
